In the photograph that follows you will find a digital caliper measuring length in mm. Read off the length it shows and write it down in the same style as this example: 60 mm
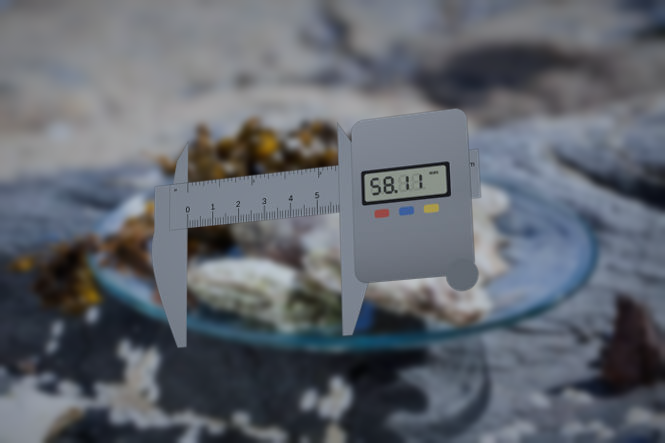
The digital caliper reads 58.11 mm
